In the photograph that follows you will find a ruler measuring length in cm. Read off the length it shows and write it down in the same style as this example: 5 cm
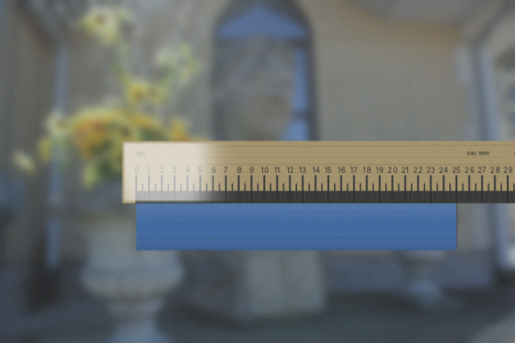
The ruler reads 25 cm
